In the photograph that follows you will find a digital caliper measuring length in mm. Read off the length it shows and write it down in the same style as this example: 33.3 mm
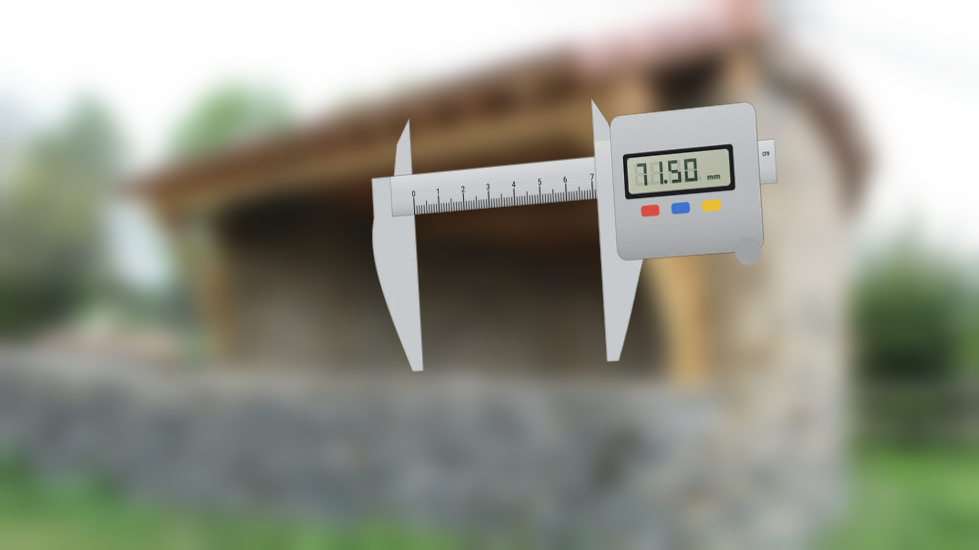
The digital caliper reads 71.50 mm
